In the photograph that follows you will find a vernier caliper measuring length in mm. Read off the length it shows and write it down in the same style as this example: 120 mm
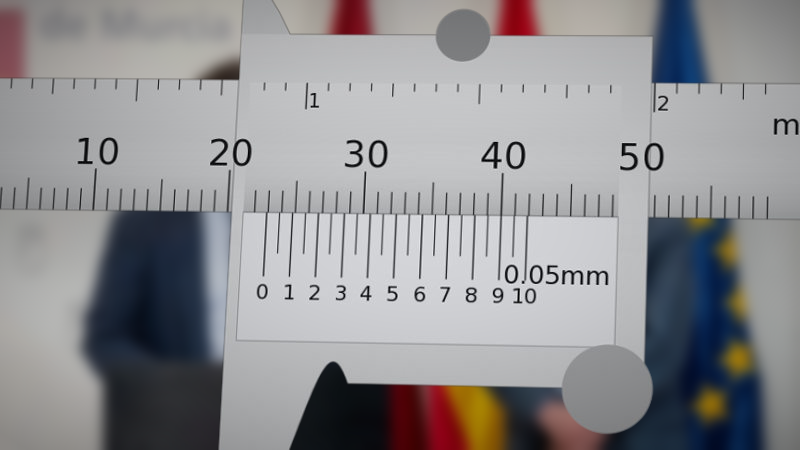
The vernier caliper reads 22.9 mm
